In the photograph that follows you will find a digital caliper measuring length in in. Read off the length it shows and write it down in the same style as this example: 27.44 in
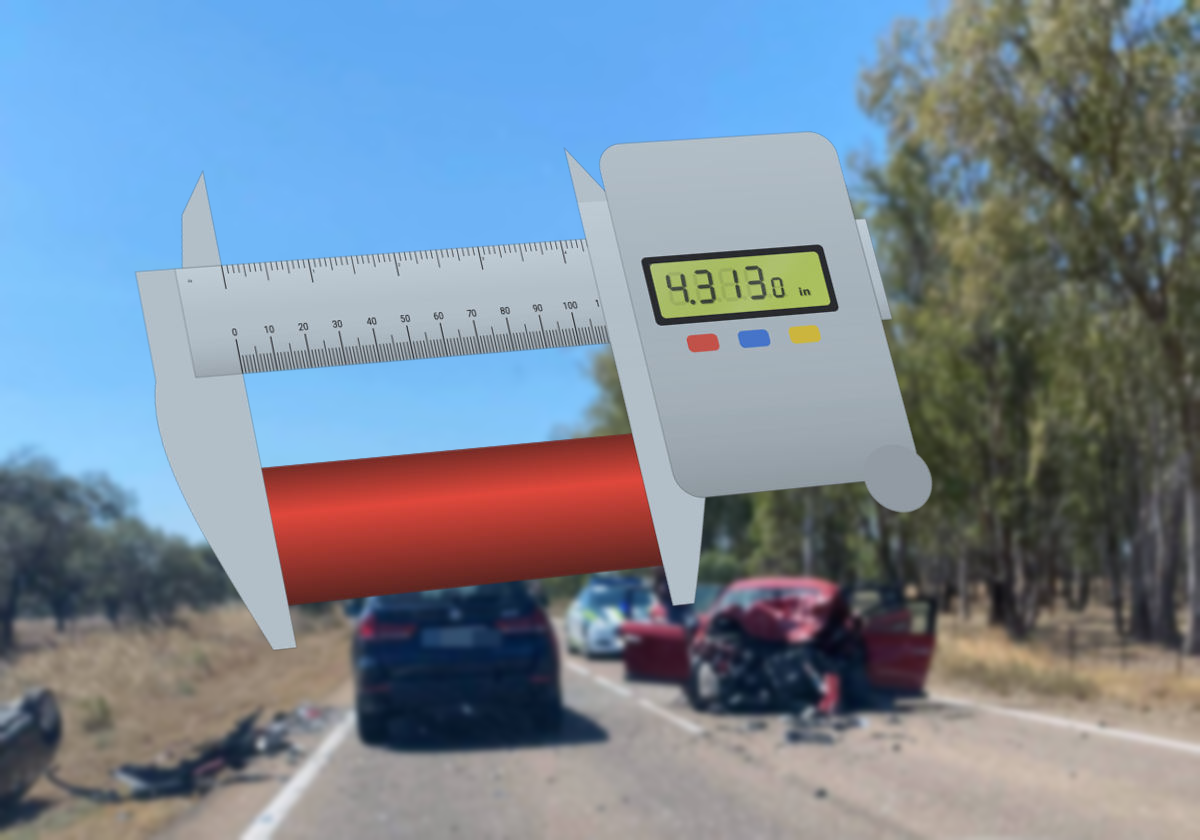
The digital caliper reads 4.3130 in
